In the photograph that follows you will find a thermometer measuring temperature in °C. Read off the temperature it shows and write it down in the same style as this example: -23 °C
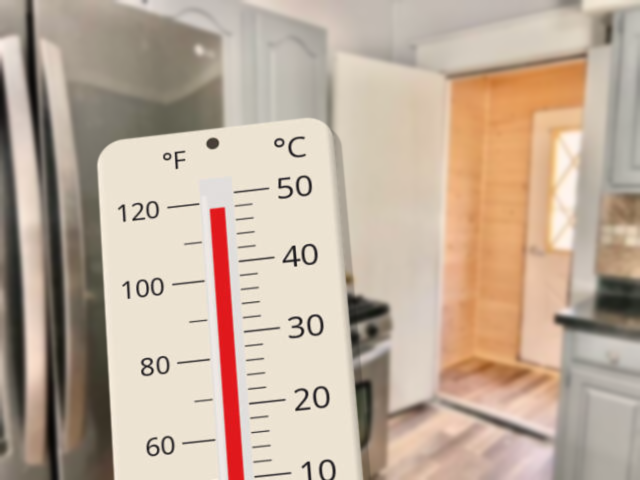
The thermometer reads 48 °C
